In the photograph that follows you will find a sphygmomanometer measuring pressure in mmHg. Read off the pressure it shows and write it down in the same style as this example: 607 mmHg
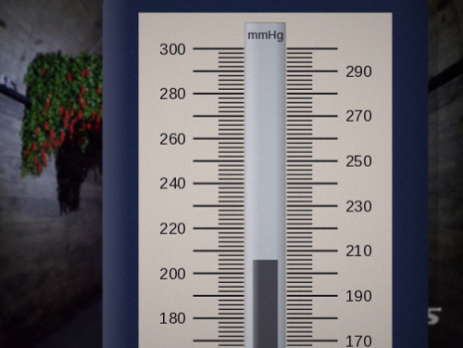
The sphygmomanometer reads 206 mmHg
